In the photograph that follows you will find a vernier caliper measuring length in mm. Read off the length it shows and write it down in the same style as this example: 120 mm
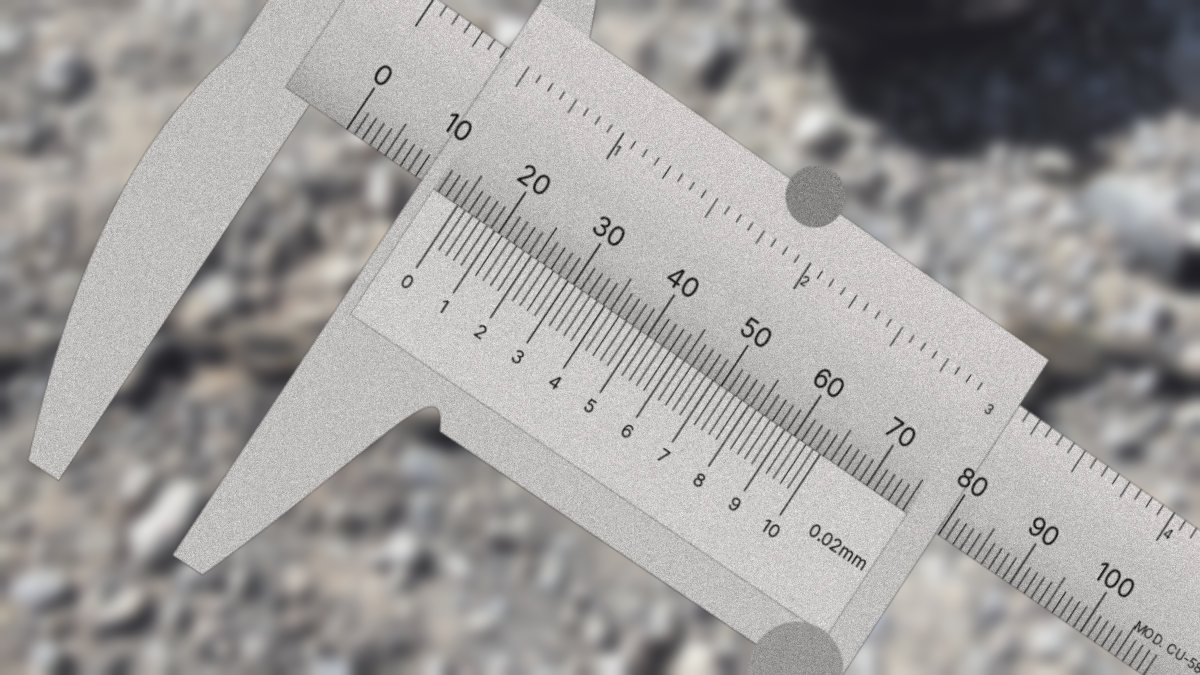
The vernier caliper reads 14.6 mm
